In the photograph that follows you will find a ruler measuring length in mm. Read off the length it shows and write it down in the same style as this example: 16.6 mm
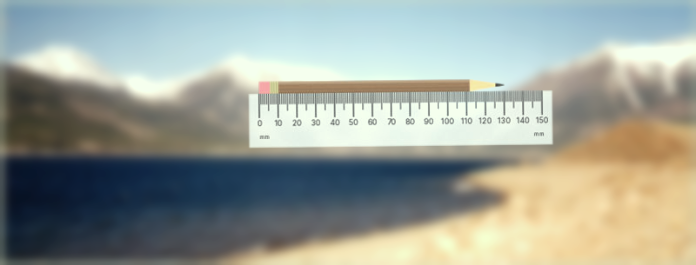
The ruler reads 130 mm
